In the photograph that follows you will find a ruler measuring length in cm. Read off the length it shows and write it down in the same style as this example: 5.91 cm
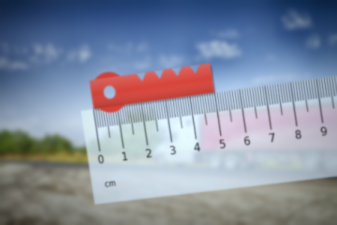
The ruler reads 5 cm
